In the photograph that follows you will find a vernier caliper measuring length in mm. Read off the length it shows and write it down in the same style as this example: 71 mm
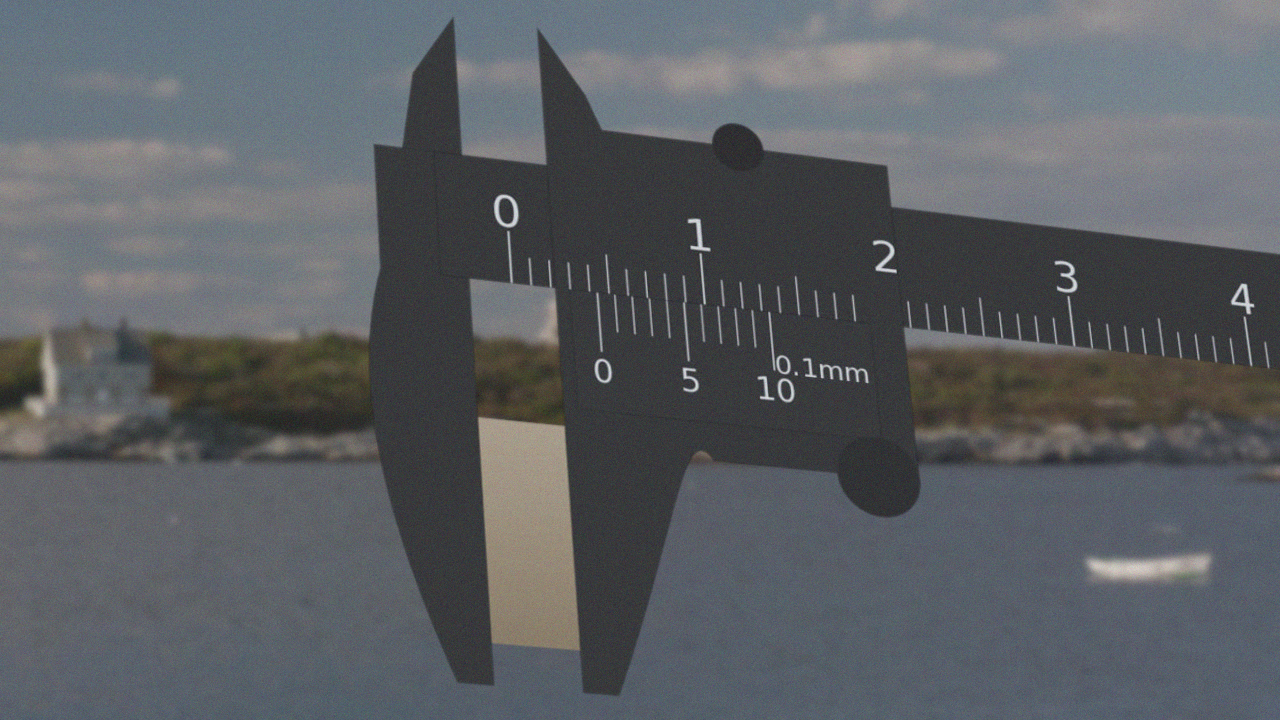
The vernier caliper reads 4.4 mm
